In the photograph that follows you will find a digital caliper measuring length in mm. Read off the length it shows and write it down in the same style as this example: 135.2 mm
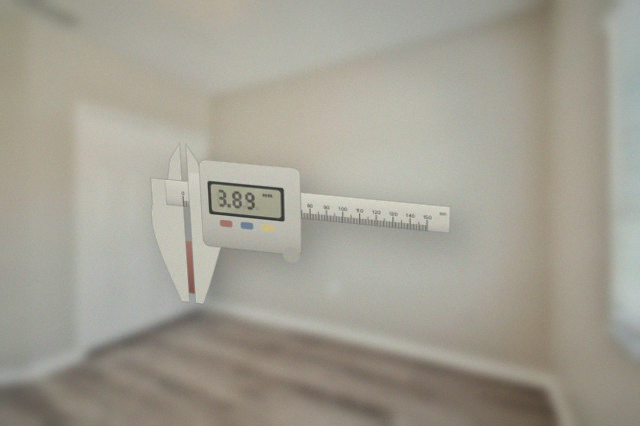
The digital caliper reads 3.89 mm
